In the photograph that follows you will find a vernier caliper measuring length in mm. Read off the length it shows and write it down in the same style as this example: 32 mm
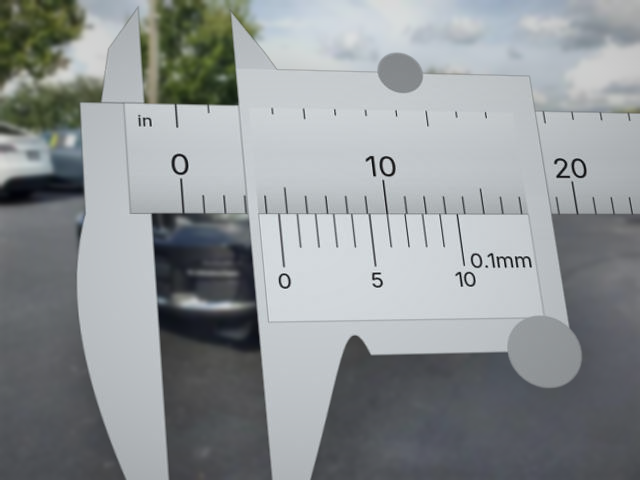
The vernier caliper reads 4.6 mm
